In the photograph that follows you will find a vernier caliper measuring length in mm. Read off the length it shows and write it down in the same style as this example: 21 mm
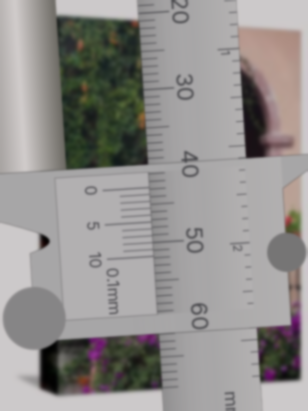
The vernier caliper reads 42.8 mm
